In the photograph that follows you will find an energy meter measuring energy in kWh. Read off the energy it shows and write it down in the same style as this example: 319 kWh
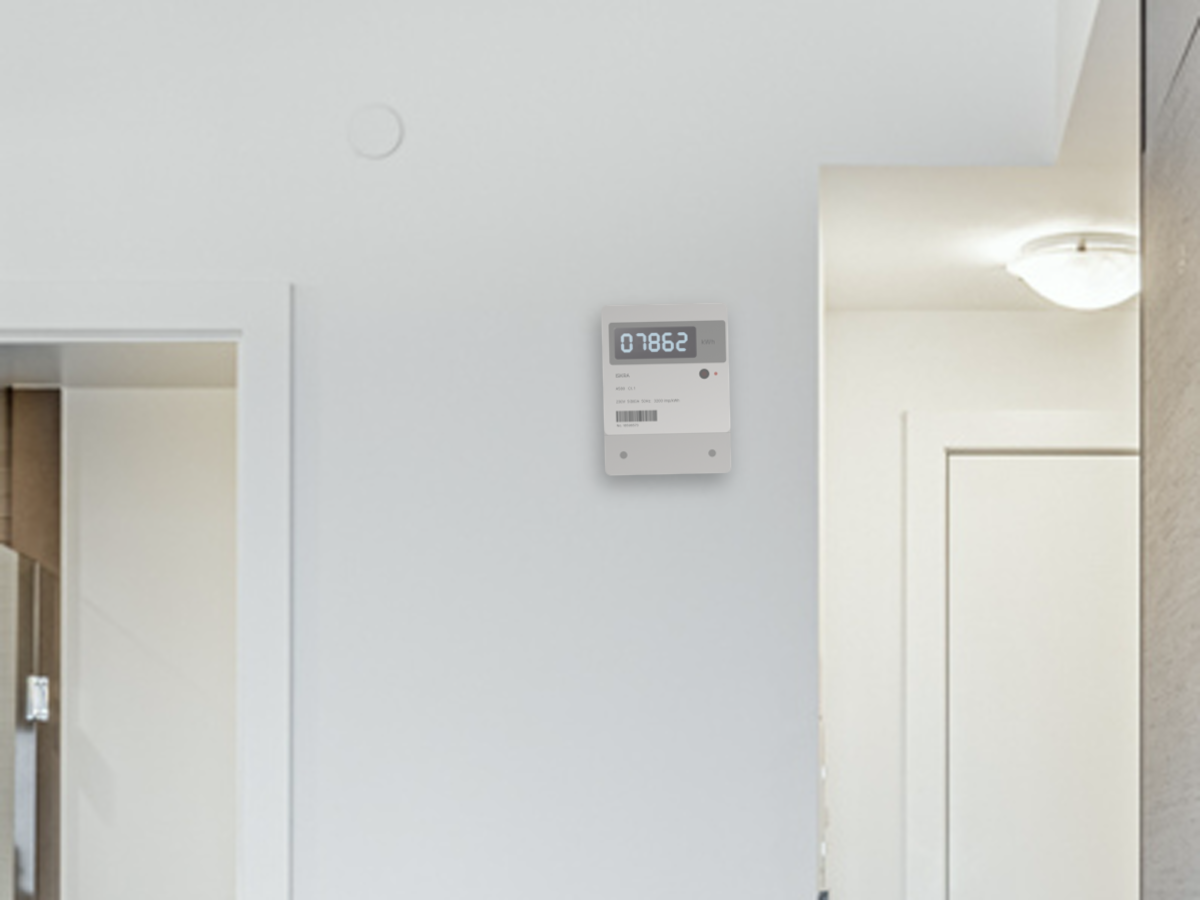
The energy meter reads 7862 kWh
